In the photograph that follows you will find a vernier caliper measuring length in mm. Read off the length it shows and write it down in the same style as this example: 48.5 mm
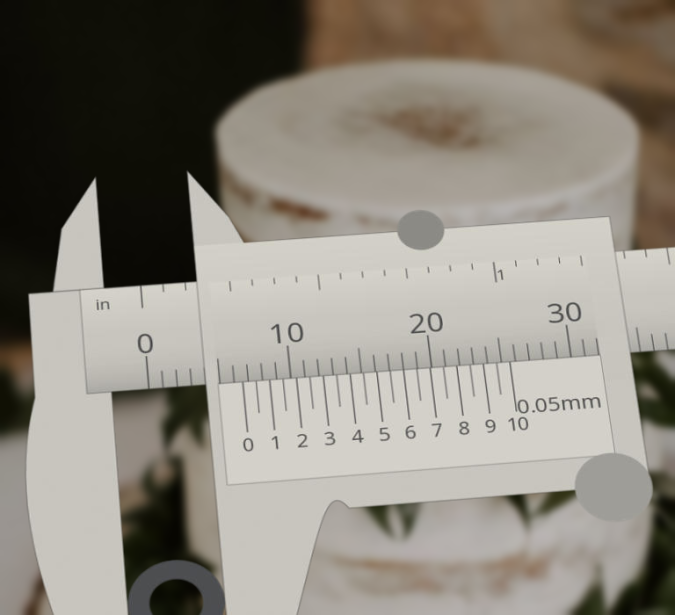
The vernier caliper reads 6.6 mm
